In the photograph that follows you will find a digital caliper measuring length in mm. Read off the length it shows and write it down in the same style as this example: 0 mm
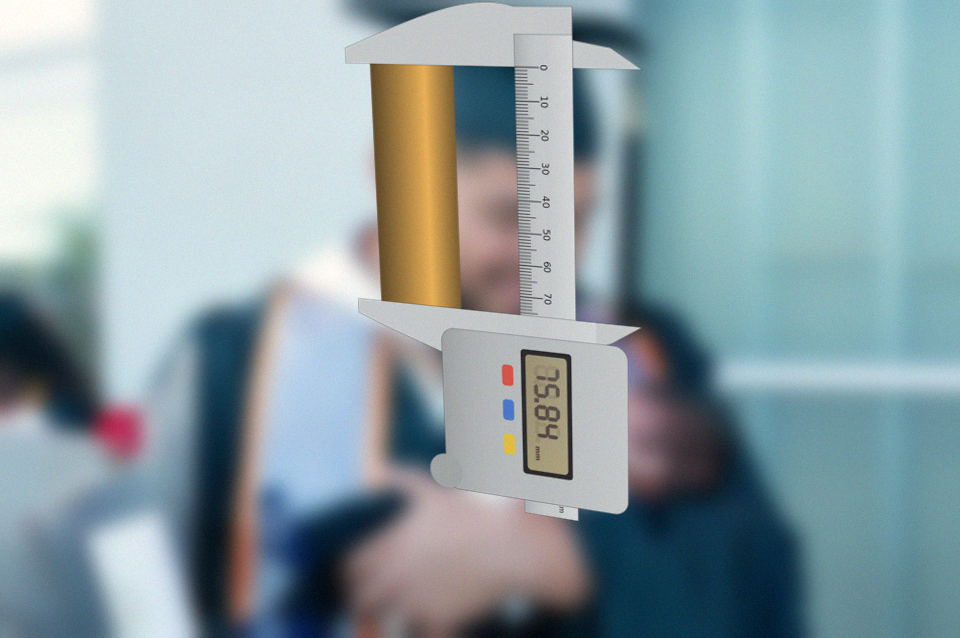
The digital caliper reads 75.84 mm
